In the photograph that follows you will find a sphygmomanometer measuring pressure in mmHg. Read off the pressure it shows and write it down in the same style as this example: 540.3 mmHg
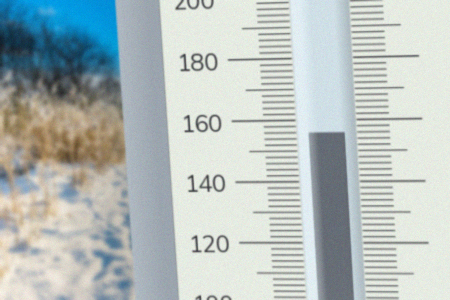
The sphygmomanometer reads 156 mmHg
